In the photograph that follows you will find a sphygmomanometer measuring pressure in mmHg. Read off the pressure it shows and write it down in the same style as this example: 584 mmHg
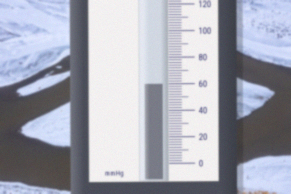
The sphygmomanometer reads 60 mmHg
